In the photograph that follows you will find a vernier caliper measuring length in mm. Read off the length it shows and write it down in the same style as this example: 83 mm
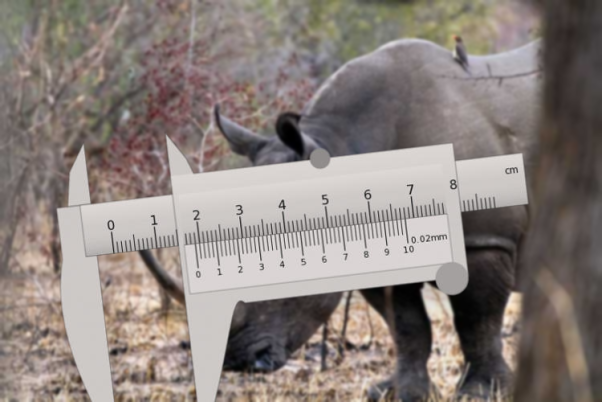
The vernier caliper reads 19.0 mm
